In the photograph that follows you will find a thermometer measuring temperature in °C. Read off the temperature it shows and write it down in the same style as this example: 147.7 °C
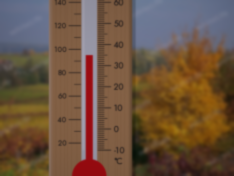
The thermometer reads 35 °C
